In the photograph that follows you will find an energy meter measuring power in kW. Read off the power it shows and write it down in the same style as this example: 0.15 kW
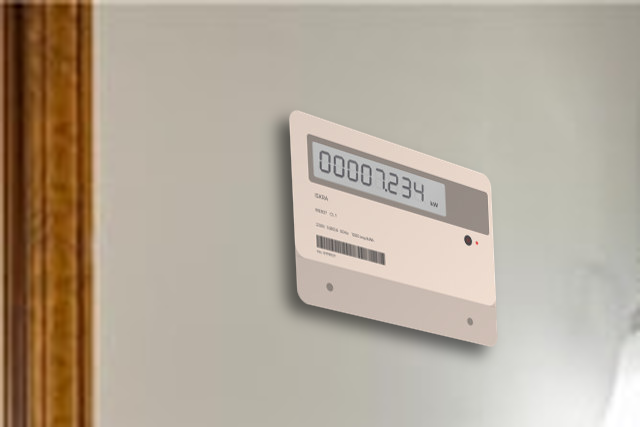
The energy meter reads 7.234 kW
